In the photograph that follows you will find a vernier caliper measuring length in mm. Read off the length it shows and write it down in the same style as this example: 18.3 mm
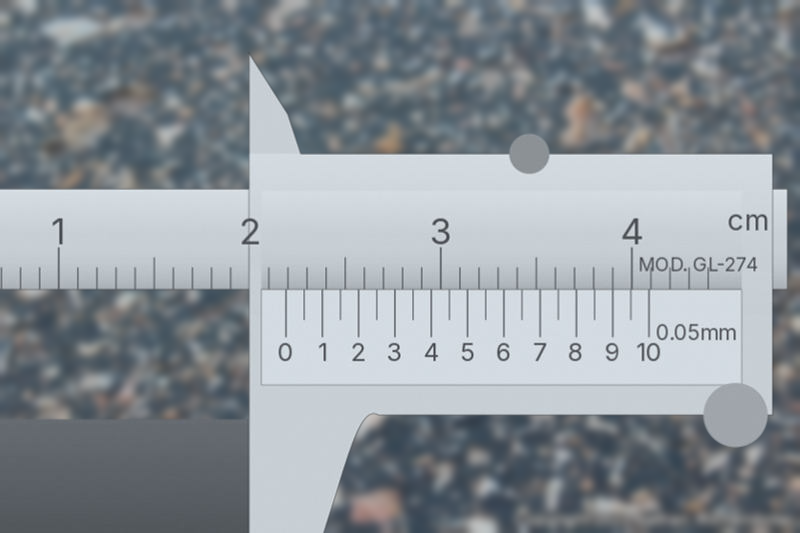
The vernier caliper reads 21.9 mm
